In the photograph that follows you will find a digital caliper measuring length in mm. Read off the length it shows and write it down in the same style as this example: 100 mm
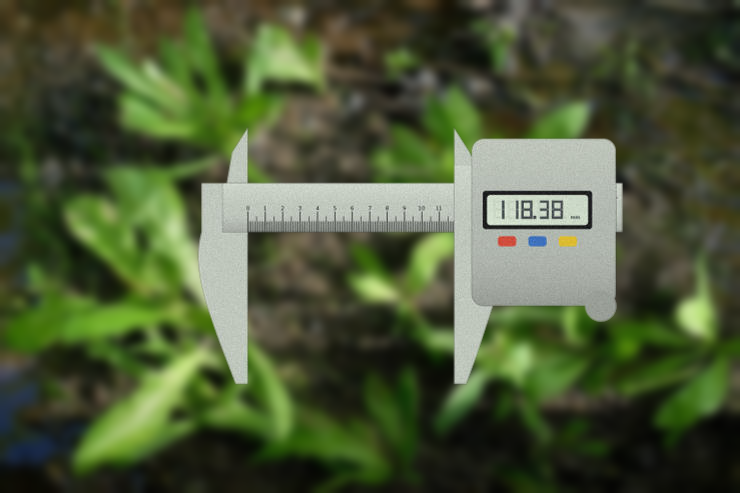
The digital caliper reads 118.38 mm
